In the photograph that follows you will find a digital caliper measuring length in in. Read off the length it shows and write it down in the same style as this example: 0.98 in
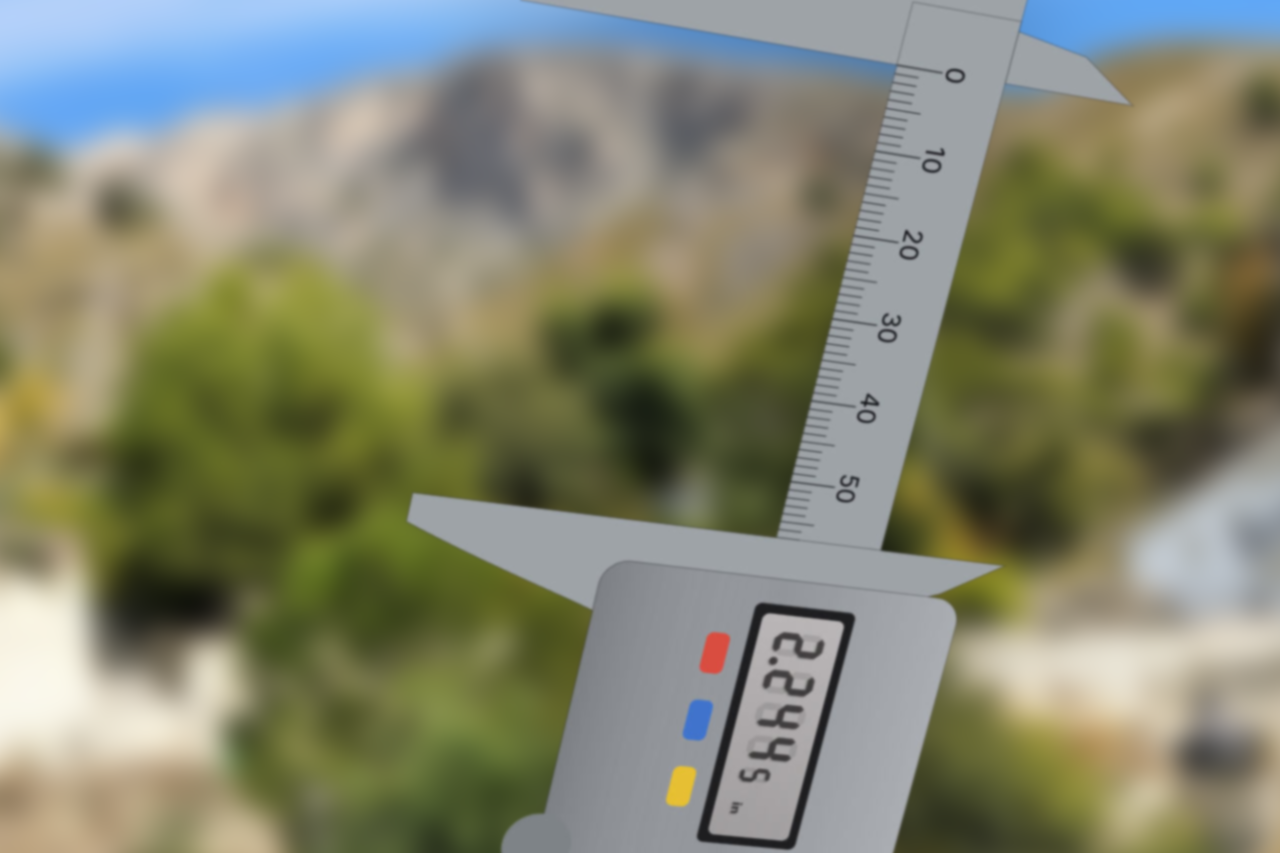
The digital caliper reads 2.2445 in
